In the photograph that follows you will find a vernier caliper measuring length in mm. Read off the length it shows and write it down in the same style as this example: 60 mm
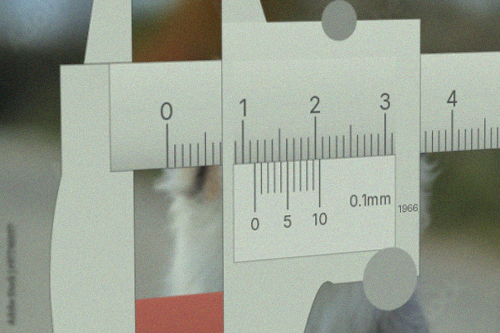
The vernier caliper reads 11.6 mm
